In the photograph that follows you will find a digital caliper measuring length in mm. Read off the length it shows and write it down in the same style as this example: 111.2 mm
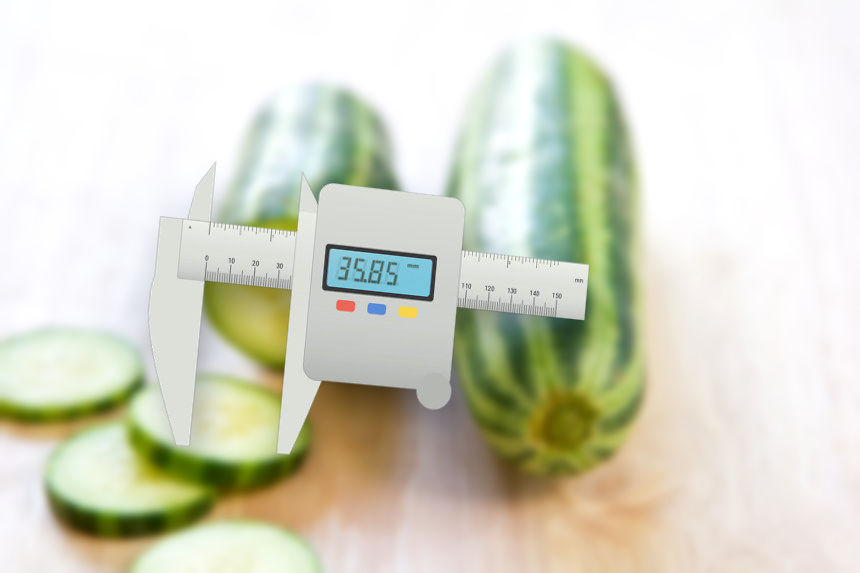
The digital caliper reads 35.85 mm
